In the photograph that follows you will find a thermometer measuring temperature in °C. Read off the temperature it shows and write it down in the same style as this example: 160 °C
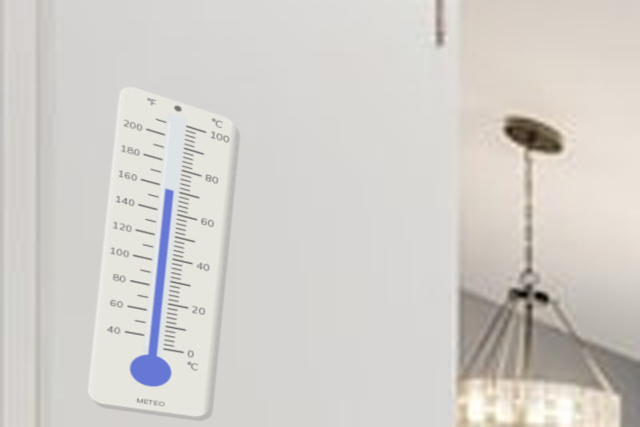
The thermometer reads 70 °C
